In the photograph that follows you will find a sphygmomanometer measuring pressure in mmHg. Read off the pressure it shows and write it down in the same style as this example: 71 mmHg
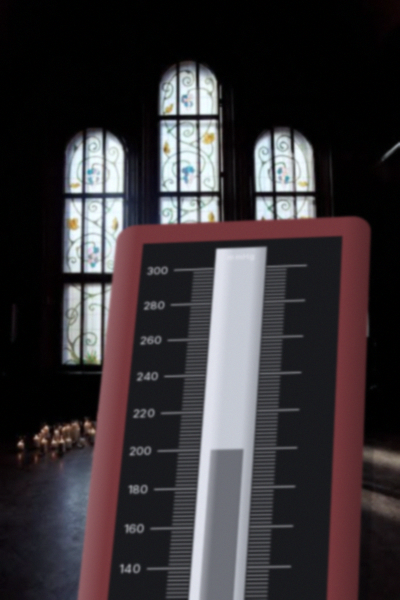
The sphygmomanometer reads 200 mmHg
